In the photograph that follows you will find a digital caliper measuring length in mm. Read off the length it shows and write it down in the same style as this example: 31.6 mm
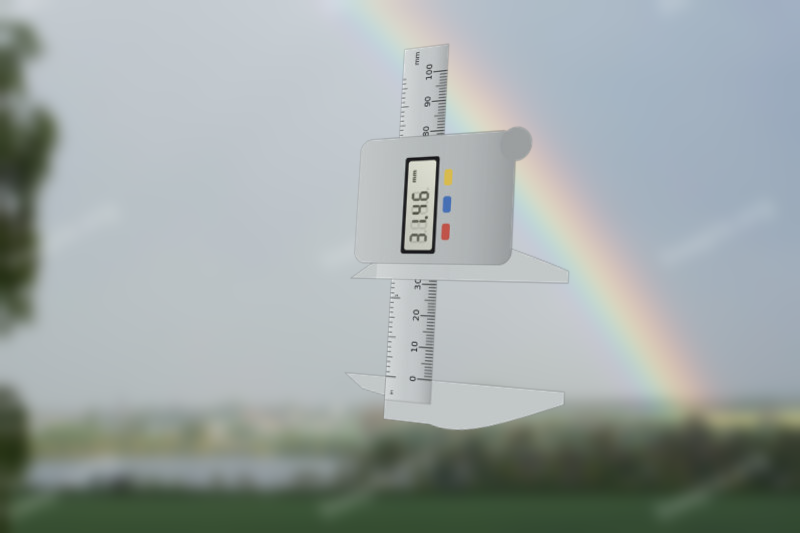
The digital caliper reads 31.46 mm
